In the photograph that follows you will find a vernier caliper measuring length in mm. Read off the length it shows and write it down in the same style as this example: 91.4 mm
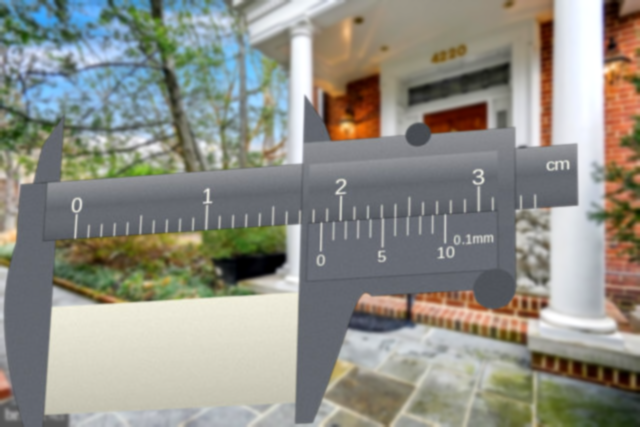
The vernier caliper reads 18.6 mm
